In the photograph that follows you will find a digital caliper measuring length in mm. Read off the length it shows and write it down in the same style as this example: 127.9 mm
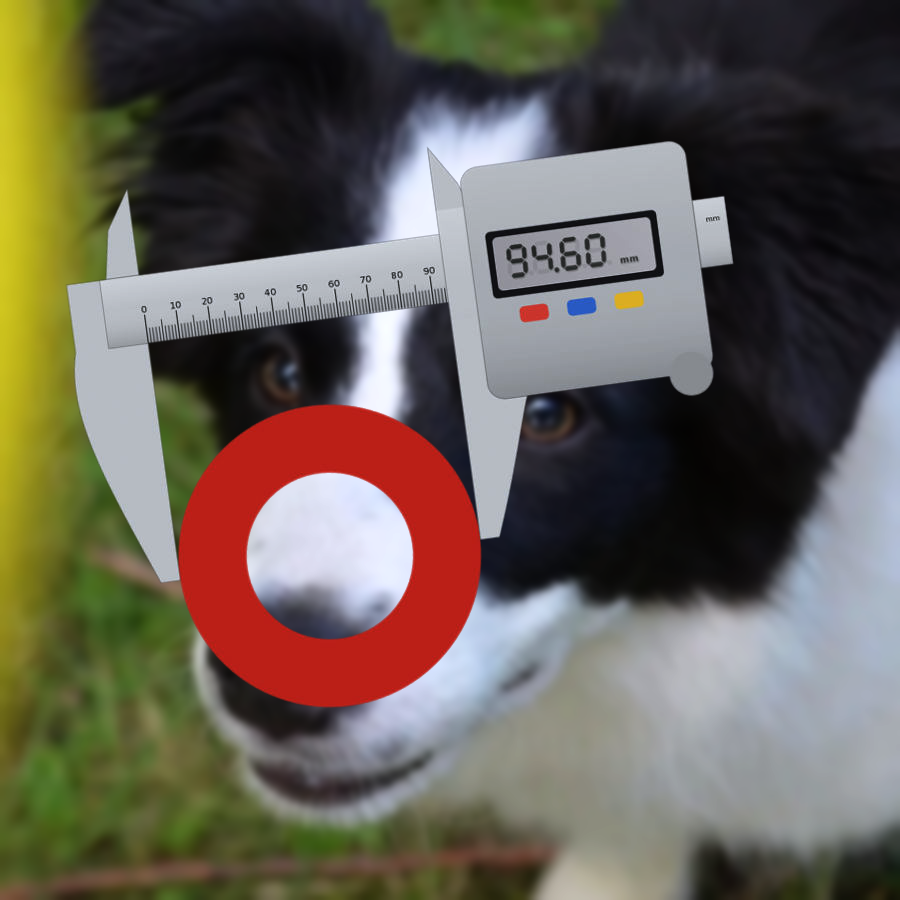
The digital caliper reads 94.60 mm
